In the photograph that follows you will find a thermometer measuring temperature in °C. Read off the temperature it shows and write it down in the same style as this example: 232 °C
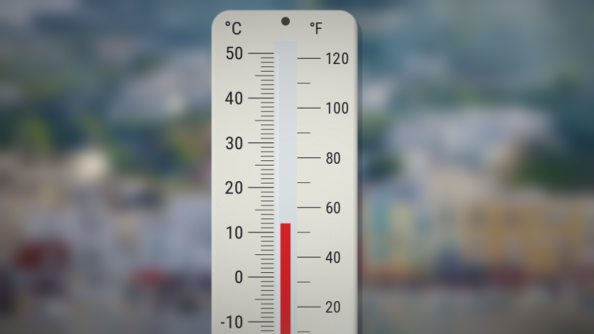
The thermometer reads 12 °C
